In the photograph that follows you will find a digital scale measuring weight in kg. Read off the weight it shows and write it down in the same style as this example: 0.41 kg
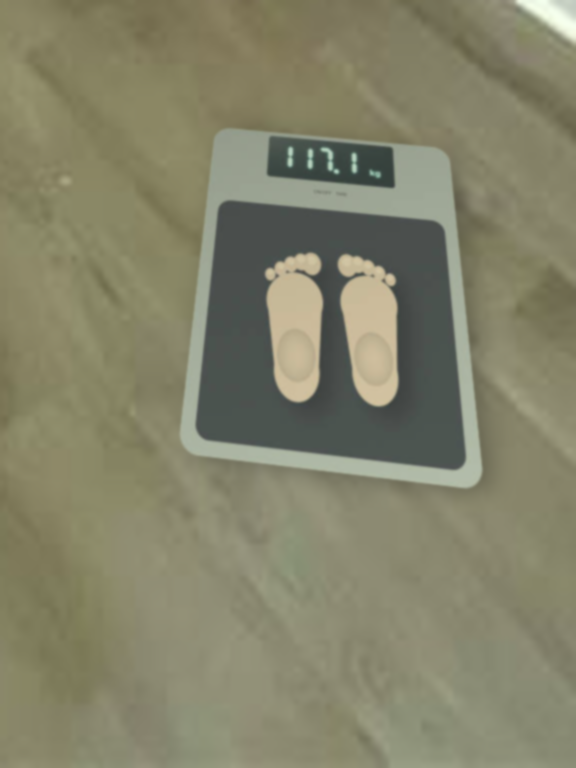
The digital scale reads 117.1 kg
